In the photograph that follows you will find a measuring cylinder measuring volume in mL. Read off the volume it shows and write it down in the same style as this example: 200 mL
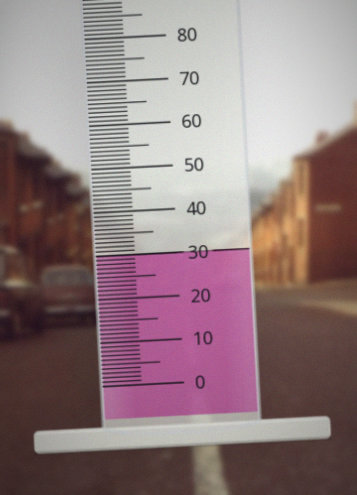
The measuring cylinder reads 30 mL
